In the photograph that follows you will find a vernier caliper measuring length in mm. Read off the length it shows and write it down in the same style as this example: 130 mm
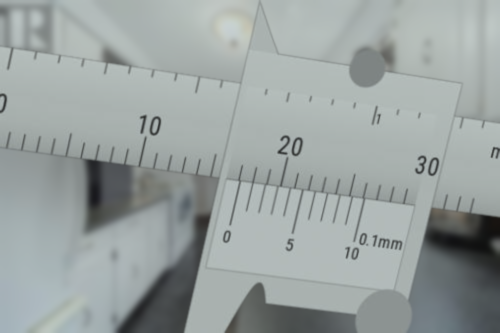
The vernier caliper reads 17.1 mm
